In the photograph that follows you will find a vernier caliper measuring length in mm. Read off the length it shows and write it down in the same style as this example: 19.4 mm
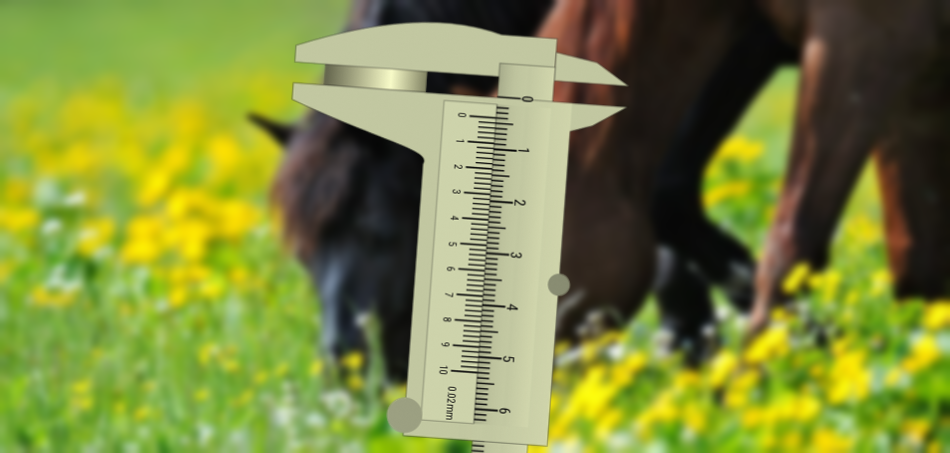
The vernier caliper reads 4.0 mm
